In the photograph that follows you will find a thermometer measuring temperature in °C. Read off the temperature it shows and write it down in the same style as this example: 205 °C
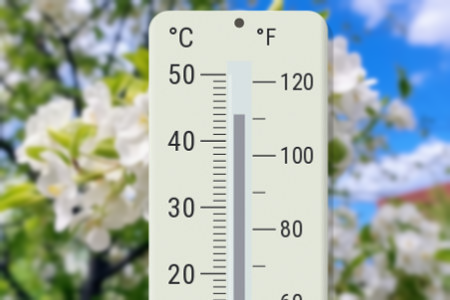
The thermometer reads 44 °C
